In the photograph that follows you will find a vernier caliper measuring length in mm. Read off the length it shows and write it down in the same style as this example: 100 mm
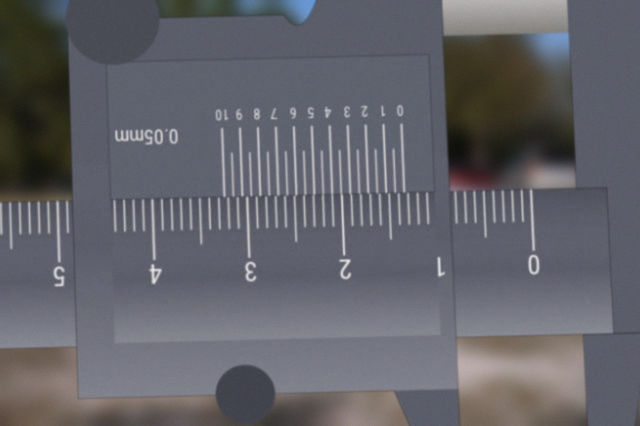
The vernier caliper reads 13.4 mm
